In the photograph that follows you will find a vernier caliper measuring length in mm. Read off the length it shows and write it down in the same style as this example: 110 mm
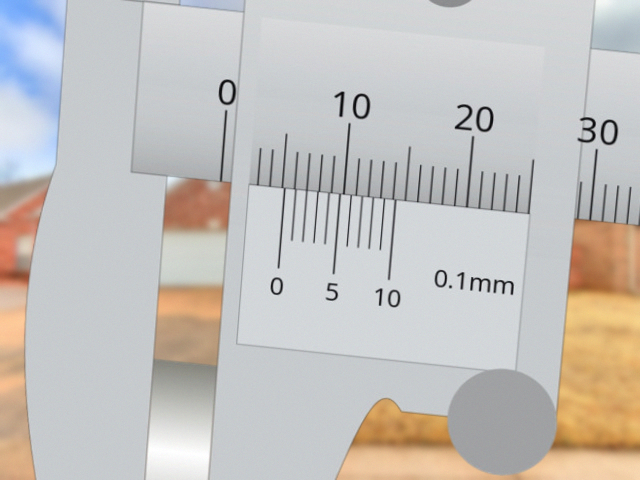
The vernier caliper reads 5.2 mm
